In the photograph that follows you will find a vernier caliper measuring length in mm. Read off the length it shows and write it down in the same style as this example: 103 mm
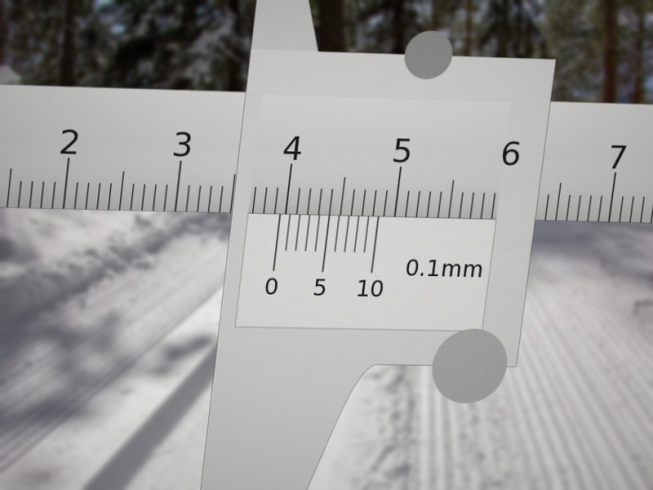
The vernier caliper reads 39.5 mm
